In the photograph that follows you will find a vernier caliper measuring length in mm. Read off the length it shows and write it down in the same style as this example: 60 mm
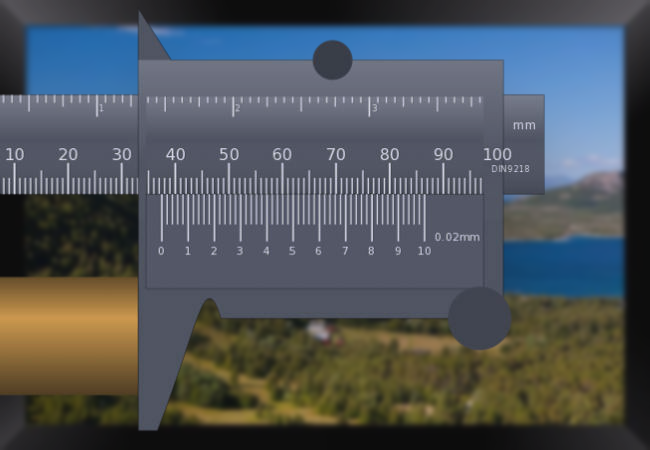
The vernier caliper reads 37.5 mm
